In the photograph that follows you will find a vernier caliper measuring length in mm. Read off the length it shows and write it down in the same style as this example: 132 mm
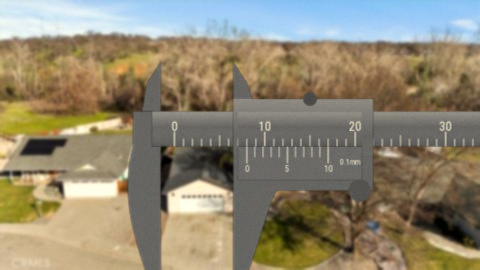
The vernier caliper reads 8.0 mm
